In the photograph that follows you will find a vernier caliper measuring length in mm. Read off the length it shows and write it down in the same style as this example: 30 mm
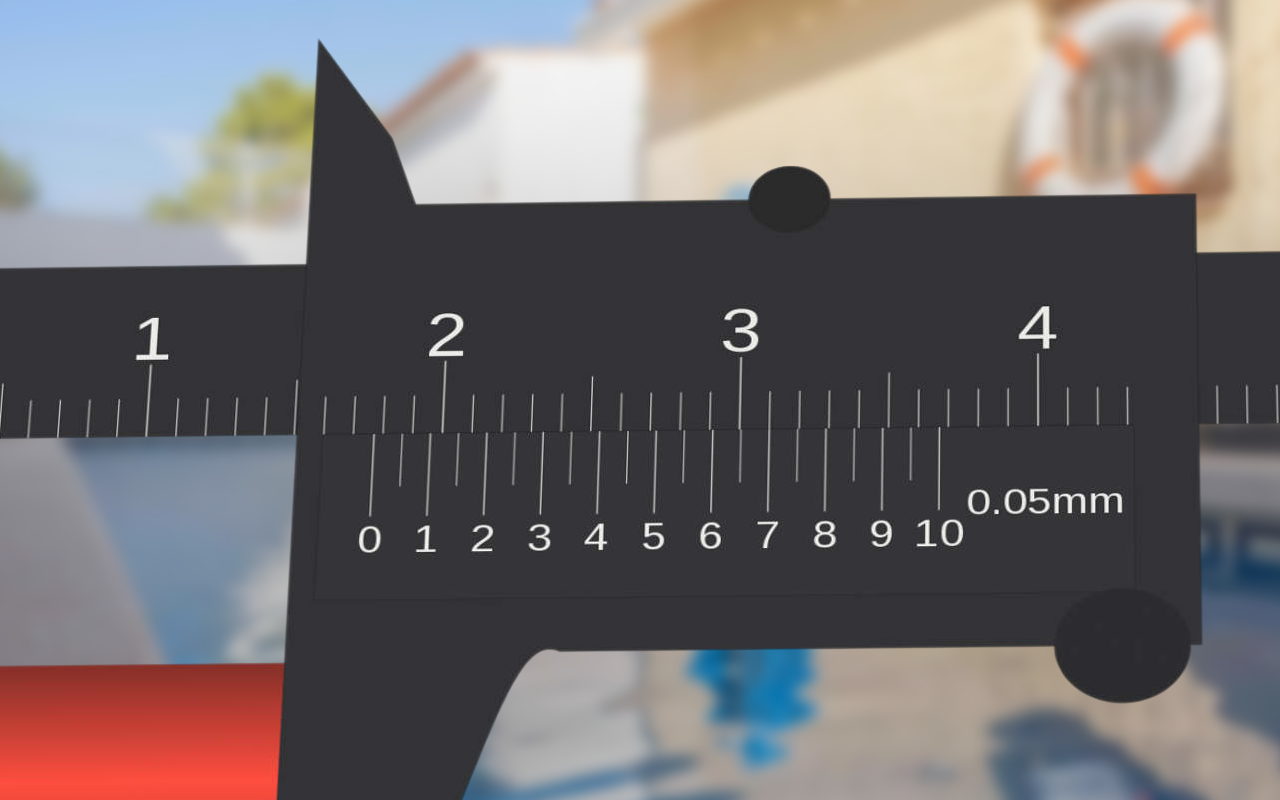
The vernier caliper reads 17.70 mm
